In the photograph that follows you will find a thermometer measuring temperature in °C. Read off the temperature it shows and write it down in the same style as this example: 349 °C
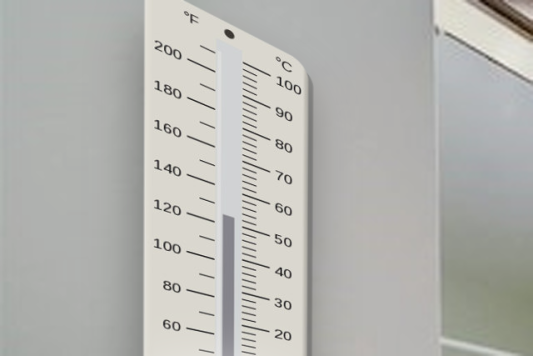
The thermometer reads 52 °C
